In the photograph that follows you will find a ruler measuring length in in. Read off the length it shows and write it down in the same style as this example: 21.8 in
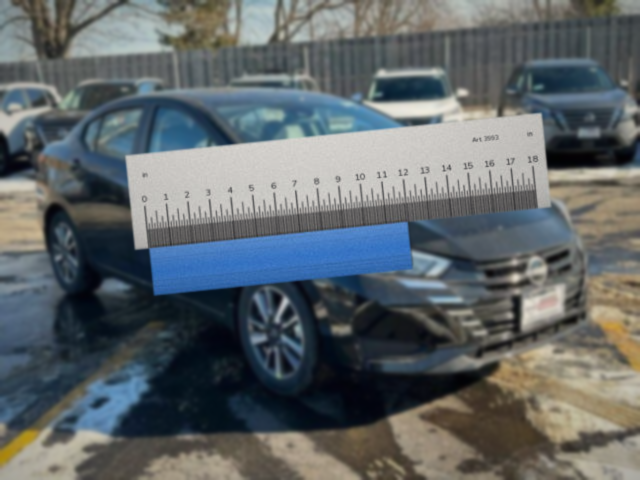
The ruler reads 12 in
